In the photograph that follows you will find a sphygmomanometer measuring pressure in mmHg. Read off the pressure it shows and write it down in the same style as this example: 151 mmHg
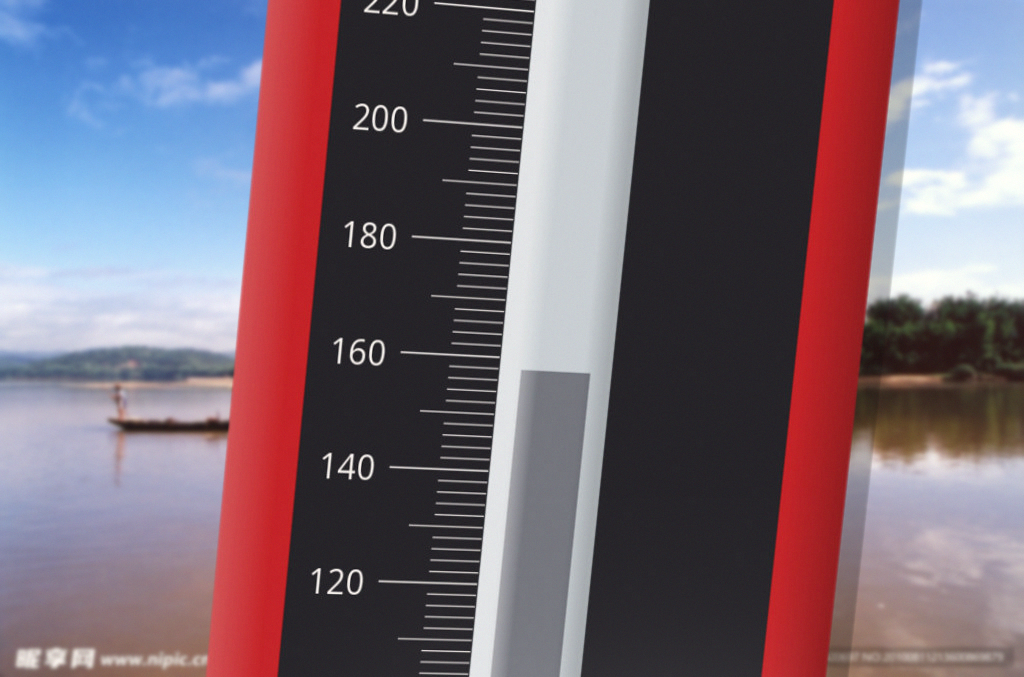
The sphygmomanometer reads 158 mmHg
